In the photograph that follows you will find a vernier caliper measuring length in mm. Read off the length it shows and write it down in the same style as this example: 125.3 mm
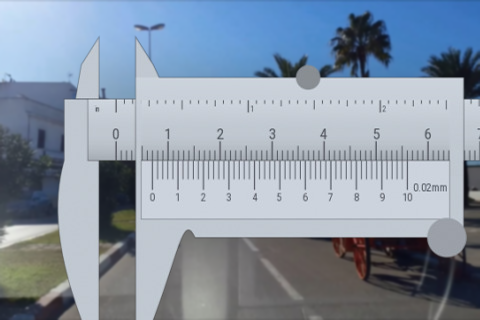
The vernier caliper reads 7.0 mm
